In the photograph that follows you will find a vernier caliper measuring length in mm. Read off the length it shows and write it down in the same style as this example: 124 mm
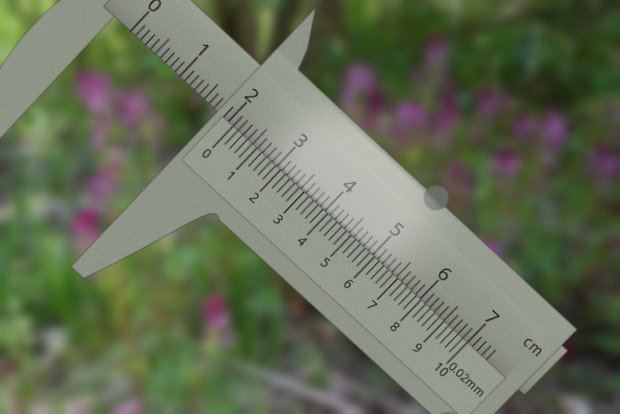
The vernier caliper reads 21.0 mm
